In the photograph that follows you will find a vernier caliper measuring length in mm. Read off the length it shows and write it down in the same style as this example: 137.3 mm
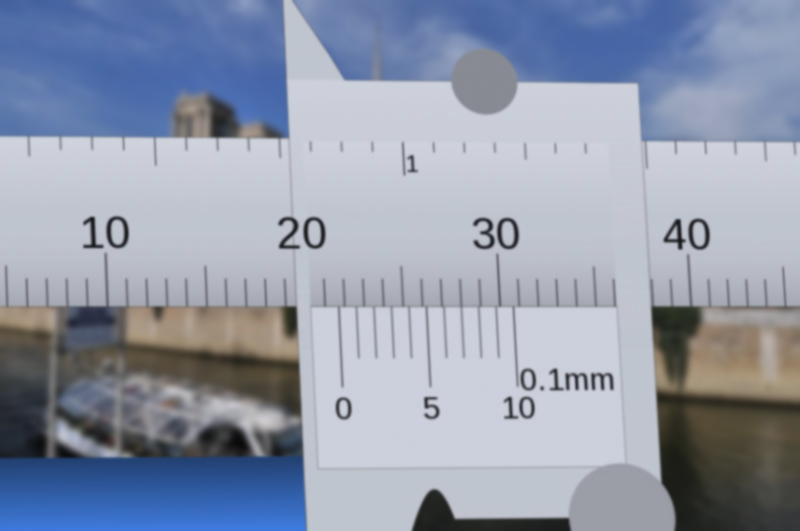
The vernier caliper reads 21.7 mm
